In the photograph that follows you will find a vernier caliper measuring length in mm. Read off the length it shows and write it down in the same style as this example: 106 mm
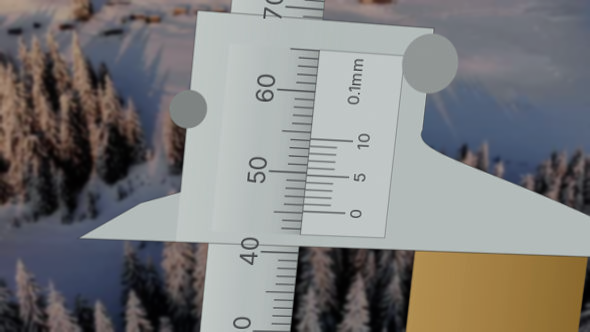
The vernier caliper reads 45.2 mm
